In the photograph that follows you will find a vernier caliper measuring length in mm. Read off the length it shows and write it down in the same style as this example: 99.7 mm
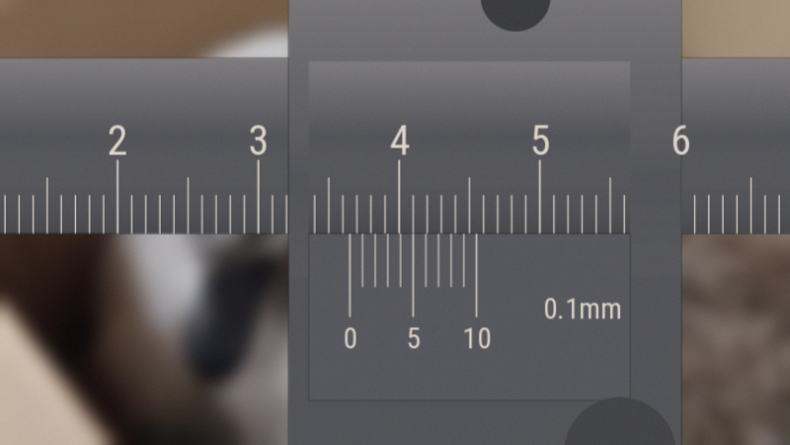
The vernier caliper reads 36.5 mm
